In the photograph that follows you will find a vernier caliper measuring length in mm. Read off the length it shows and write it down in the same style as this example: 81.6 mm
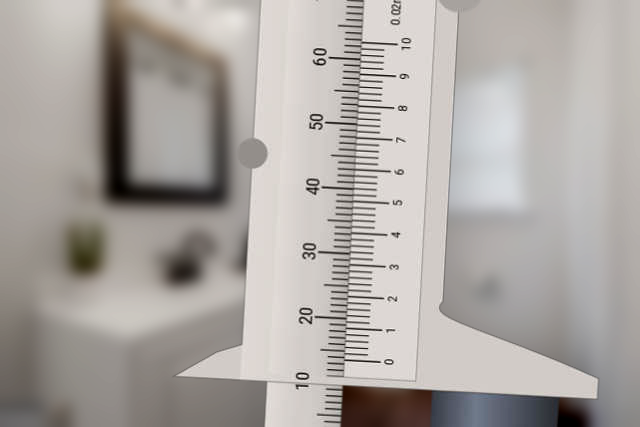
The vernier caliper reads 13.6 mm
